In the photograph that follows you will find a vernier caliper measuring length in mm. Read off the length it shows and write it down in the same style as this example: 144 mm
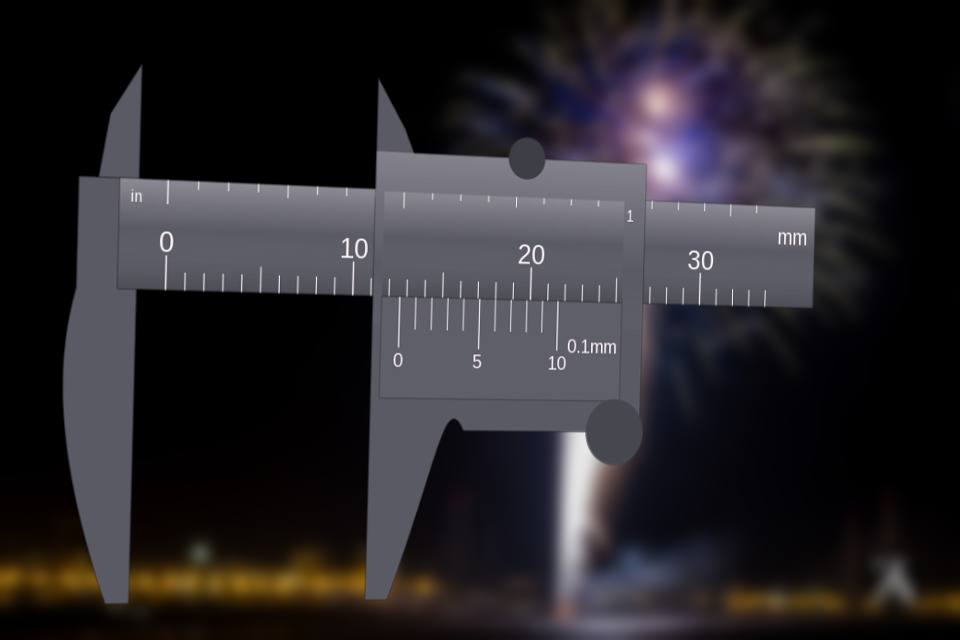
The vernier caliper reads 12.6 mm
